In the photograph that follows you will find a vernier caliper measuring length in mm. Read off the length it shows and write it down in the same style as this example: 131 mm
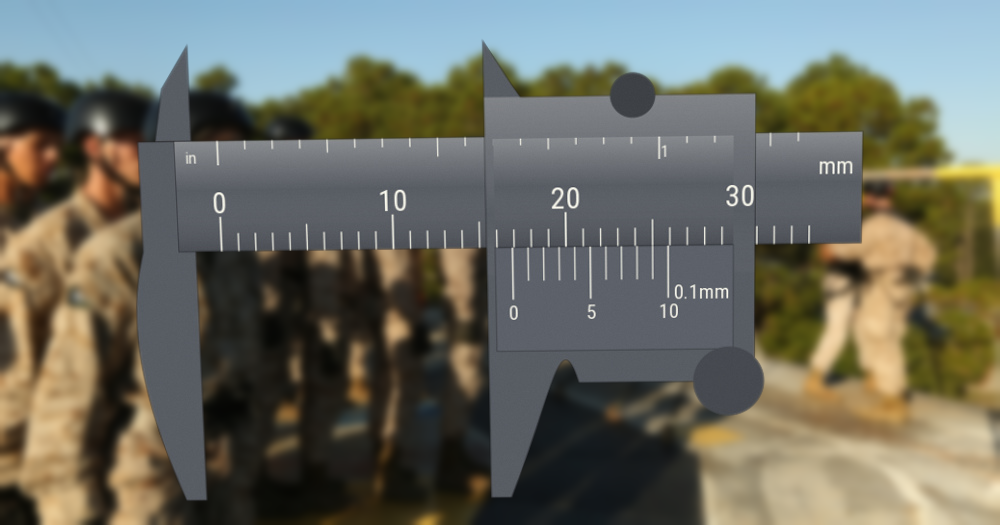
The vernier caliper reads 16.9 mm
